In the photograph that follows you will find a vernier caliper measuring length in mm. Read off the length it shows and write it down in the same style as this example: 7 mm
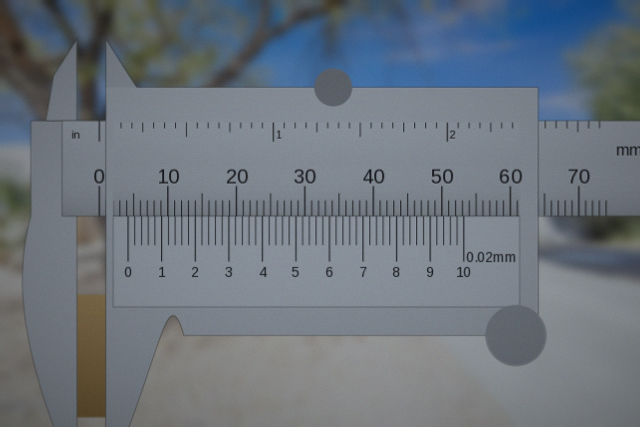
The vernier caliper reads 4.2 mm
